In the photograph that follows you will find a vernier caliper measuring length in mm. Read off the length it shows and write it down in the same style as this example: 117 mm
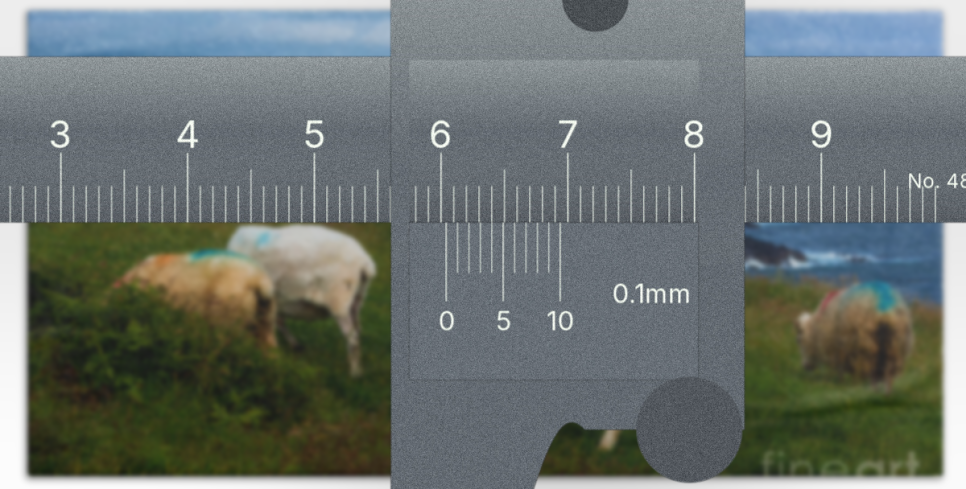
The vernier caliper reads 60.4 mm
